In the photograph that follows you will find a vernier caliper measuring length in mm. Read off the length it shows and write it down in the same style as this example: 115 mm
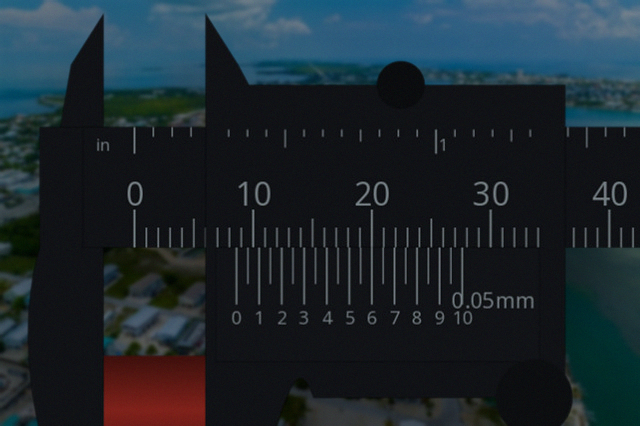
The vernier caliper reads 8.6 mm
